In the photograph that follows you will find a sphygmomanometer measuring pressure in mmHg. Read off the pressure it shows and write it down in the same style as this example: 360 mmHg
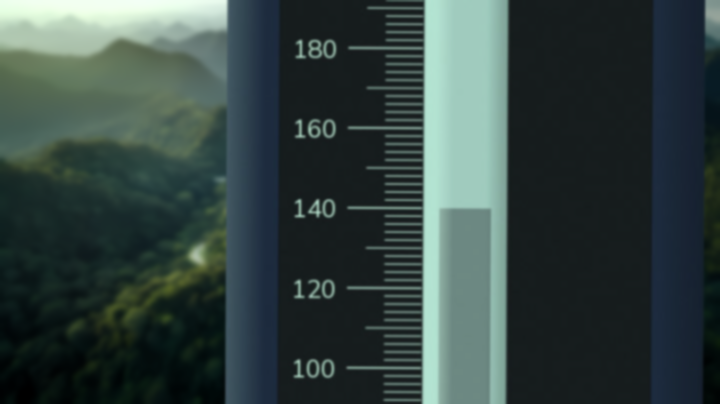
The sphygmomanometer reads 140 mmHg
